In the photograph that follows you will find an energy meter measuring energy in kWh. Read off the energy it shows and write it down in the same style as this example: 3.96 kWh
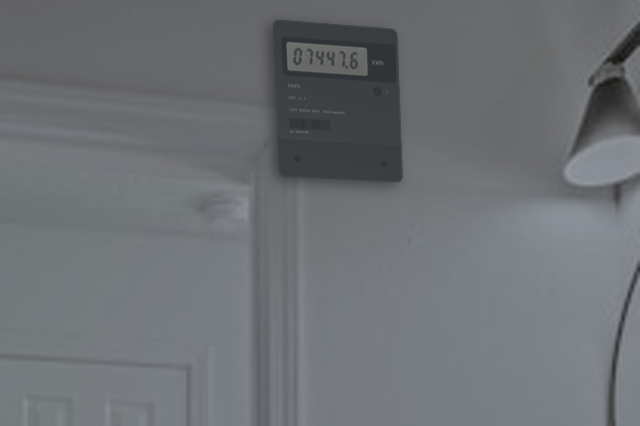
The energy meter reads 7447.6 kWh
